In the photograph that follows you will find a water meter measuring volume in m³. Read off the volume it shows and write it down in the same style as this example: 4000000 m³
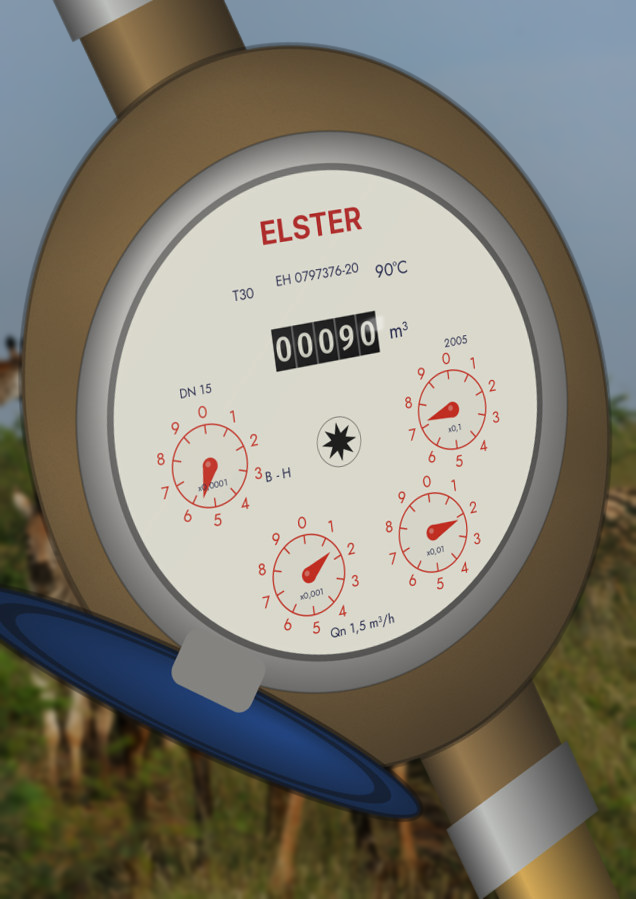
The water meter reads 90.7215 m³
